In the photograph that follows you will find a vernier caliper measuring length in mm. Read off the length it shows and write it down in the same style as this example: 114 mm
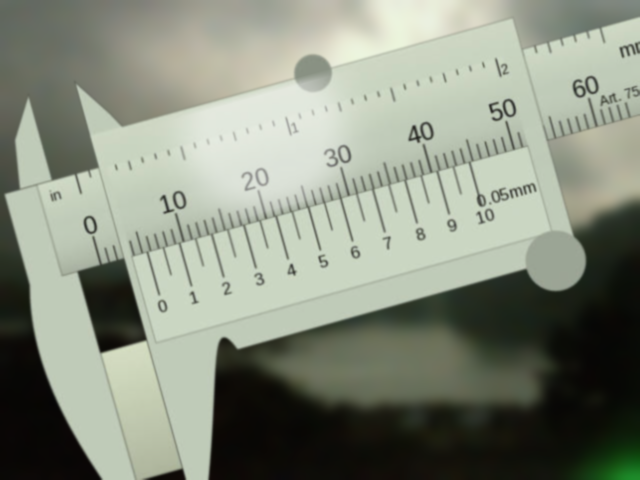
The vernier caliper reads 5.6 mm
